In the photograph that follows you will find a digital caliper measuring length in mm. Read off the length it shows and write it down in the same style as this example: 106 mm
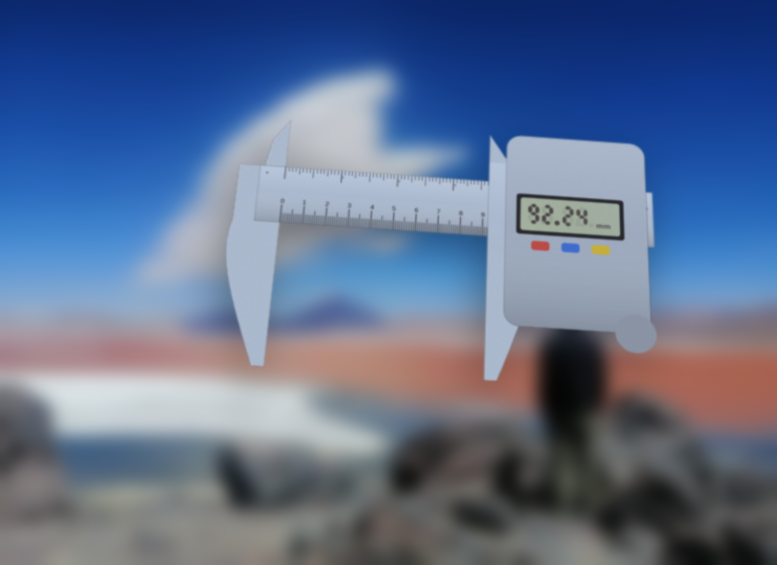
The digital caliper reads 92.24 mm
